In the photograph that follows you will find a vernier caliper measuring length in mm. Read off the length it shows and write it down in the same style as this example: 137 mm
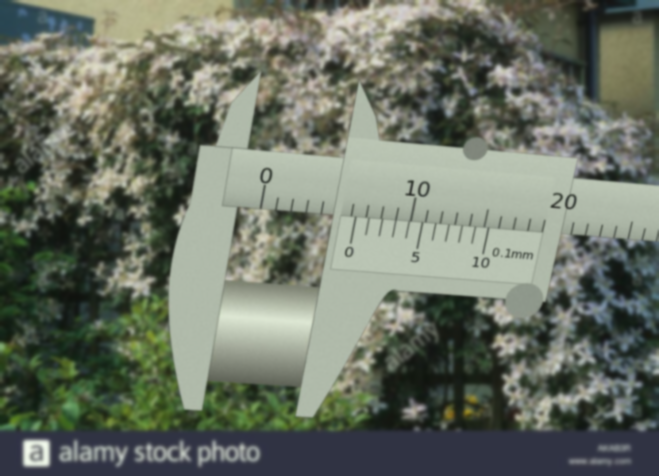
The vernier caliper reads 6.3 mm
